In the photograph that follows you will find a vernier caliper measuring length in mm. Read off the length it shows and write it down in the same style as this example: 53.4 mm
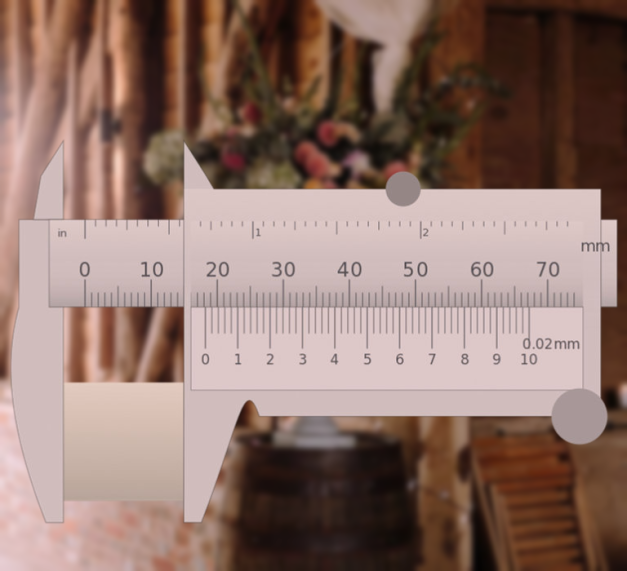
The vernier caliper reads 18.2 mm
